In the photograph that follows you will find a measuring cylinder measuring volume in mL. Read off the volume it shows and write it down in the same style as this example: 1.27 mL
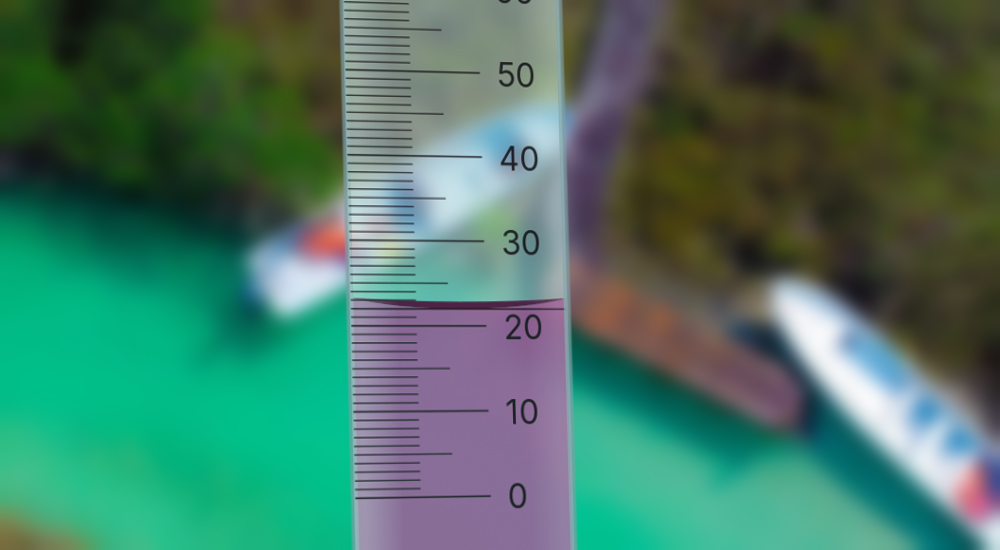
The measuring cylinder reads 22 mL
